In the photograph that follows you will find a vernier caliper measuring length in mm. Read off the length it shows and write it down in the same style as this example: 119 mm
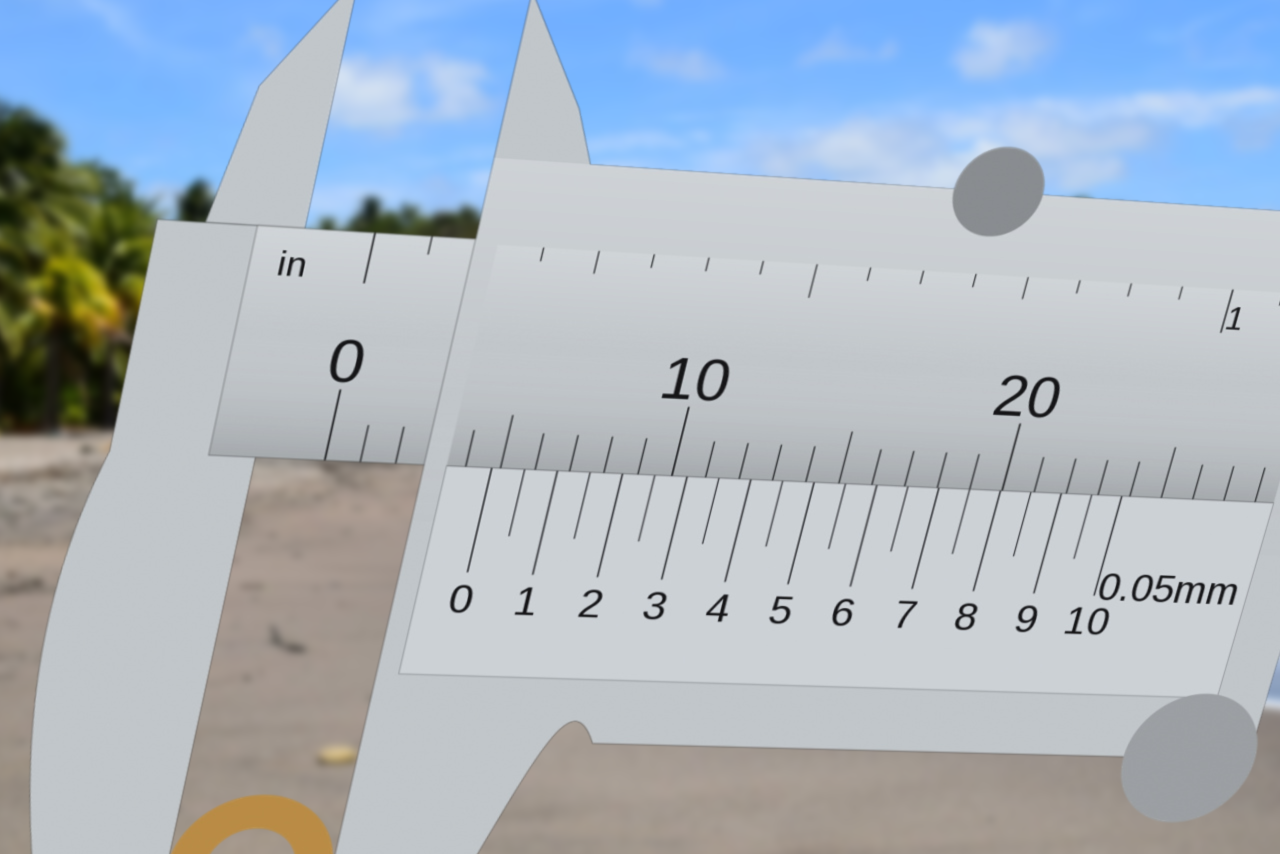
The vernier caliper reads 4.75 mm
